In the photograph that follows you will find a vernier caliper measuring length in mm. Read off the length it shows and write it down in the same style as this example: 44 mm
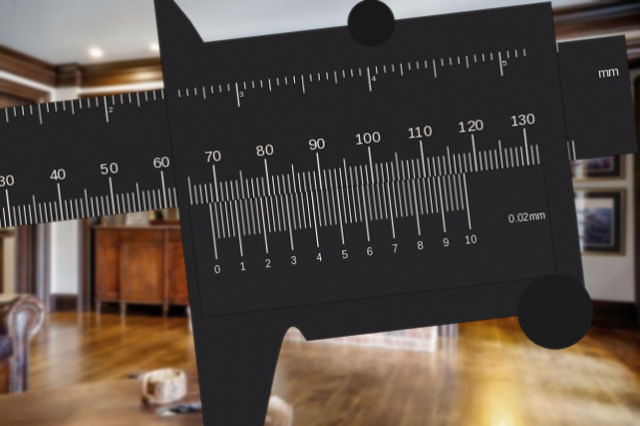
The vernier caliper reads 68.5 mm
